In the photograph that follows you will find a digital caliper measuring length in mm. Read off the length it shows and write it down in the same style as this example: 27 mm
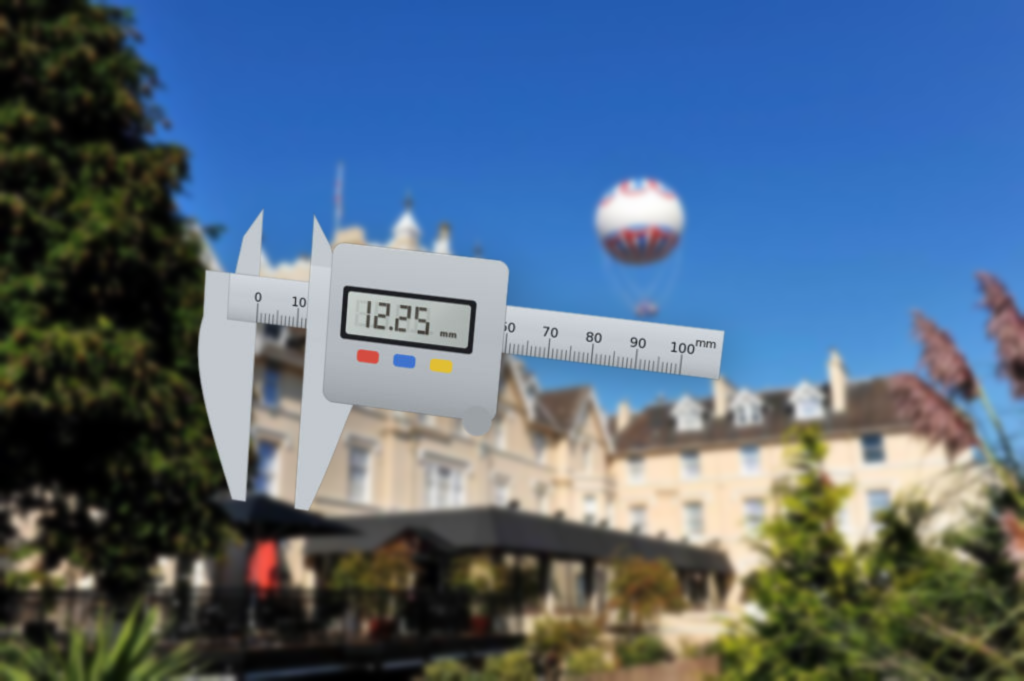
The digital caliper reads 12.25 mm
